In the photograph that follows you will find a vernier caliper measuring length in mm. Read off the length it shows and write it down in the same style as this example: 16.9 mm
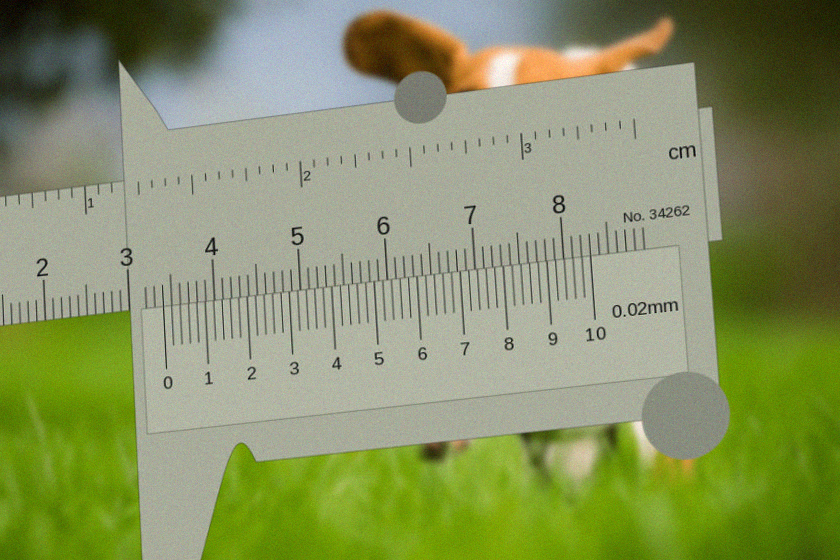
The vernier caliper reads 34.0 mm
